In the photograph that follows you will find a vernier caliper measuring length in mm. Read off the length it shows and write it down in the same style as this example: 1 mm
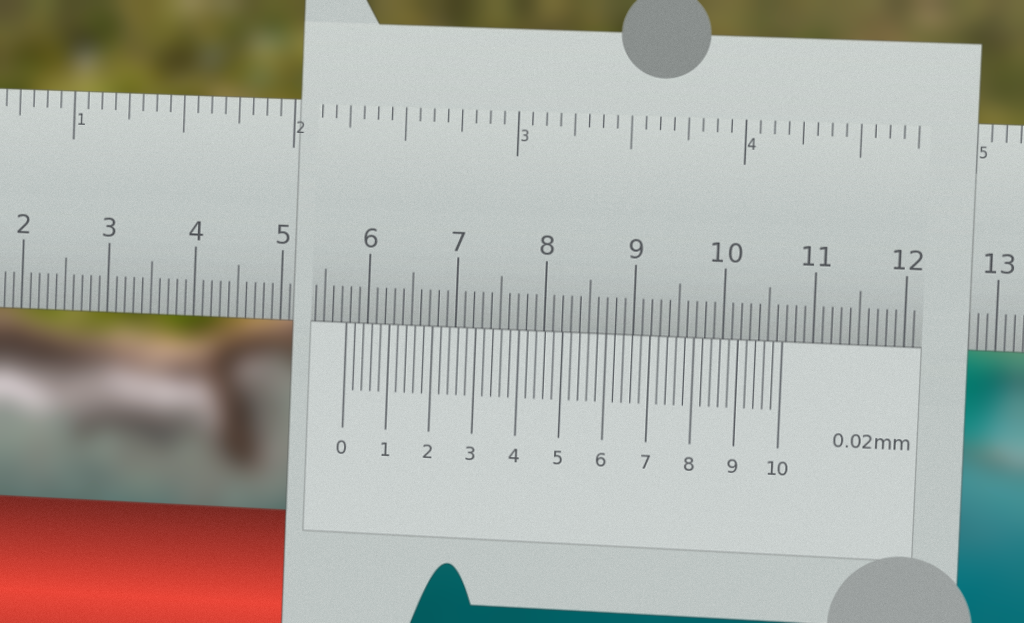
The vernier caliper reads 57.6 mm
